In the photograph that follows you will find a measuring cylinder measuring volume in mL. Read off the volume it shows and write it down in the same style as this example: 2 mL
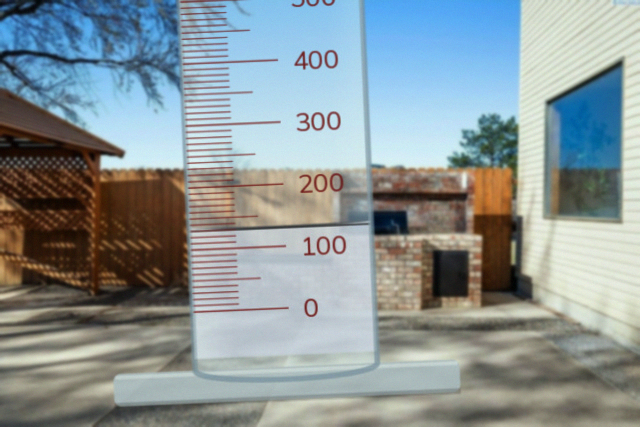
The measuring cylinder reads 130 mL
